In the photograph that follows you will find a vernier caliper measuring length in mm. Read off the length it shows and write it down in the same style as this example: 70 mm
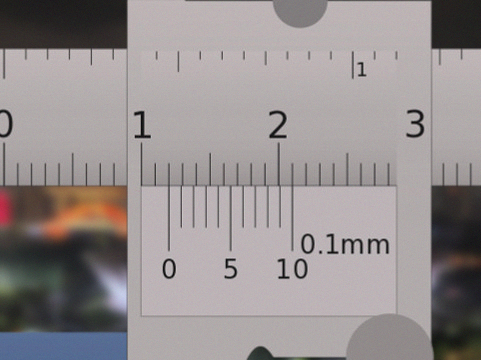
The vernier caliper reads 12.0 mm
